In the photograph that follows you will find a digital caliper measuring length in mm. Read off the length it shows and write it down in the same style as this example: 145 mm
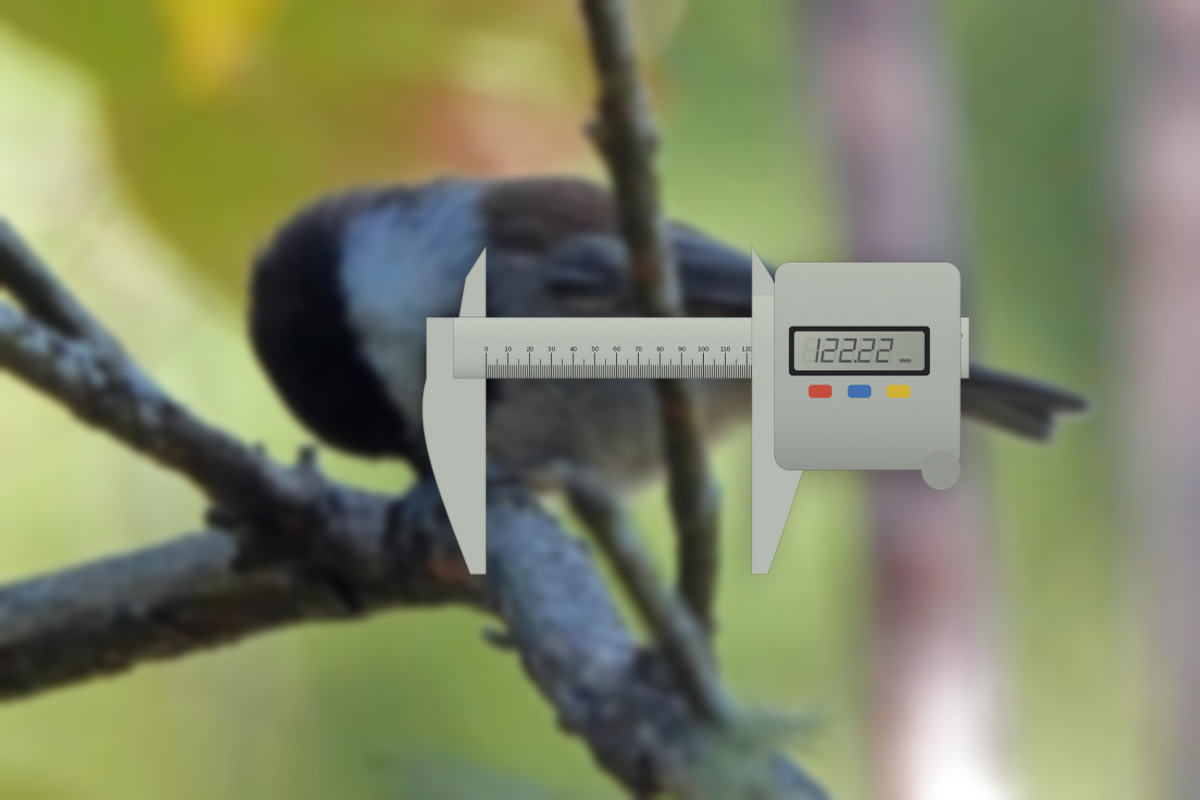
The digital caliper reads 122.22 mm
